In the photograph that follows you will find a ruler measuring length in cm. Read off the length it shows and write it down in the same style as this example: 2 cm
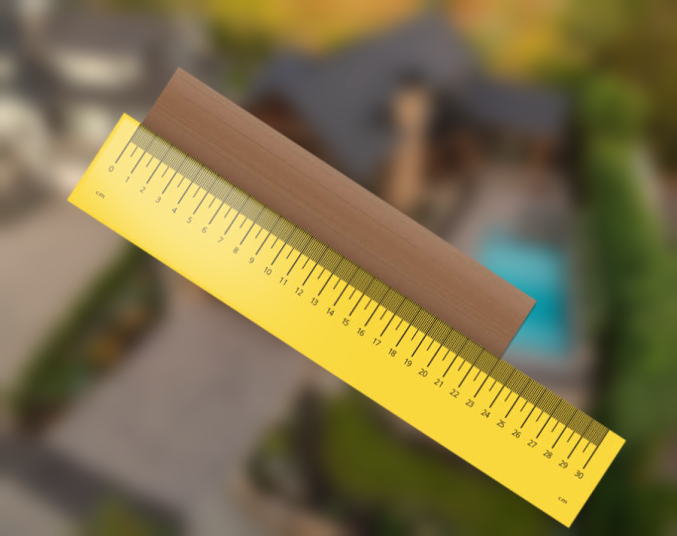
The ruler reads 23 cm
